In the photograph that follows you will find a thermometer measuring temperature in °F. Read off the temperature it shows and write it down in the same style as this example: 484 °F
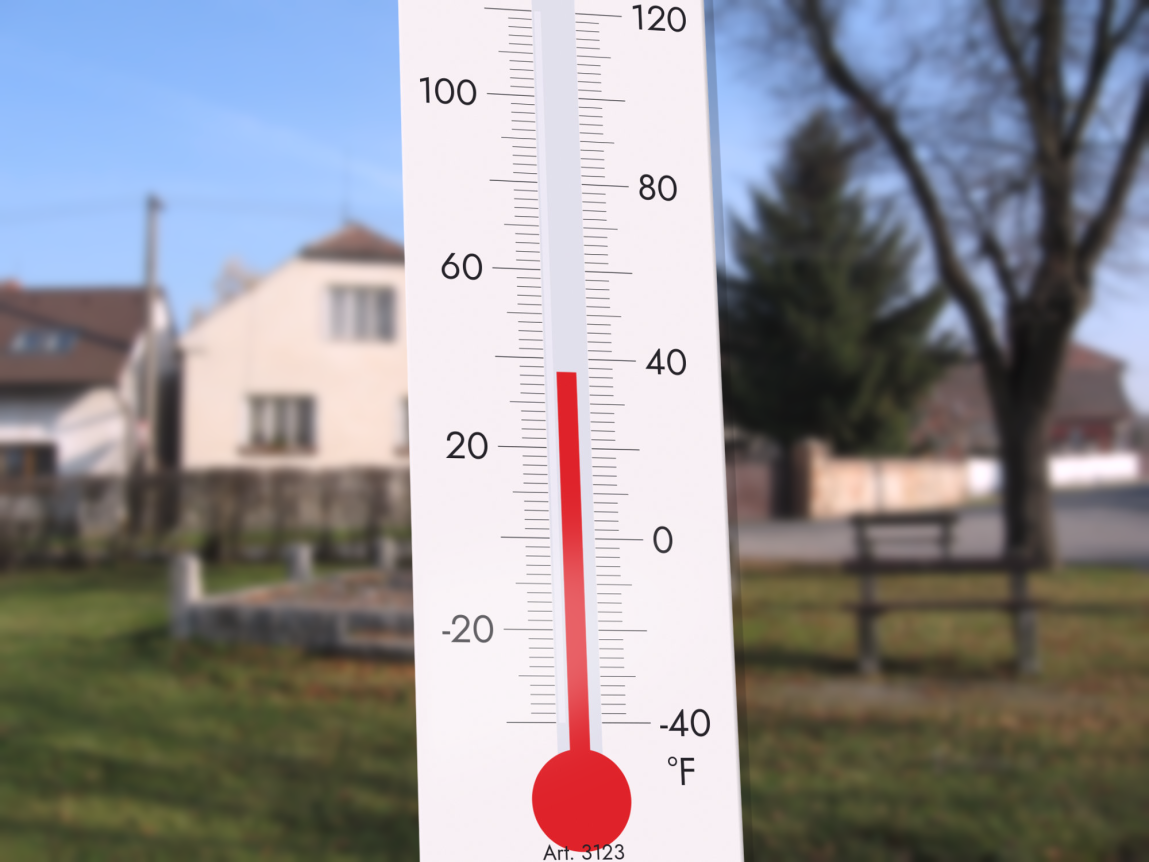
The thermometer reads 37 °F
